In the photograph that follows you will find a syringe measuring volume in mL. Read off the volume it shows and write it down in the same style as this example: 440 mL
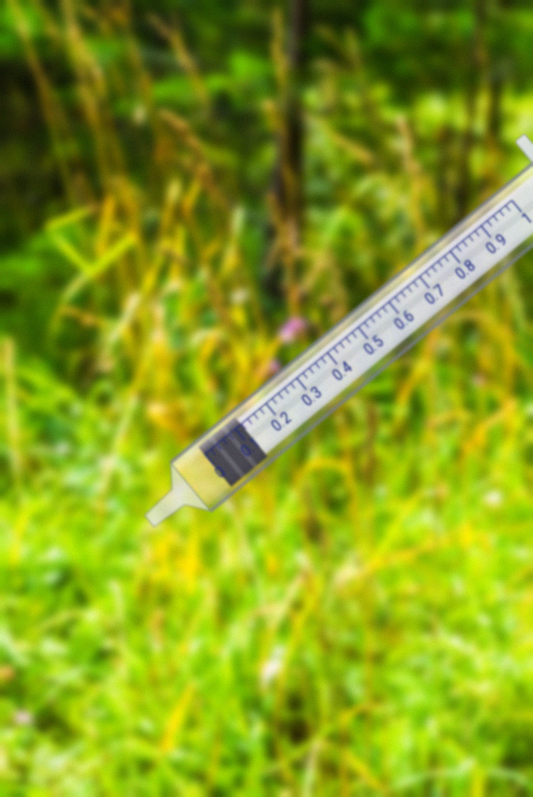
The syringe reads 0 mL
